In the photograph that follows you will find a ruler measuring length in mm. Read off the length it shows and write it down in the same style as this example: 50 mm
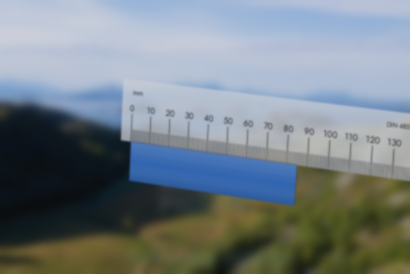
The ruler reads 85 mm
